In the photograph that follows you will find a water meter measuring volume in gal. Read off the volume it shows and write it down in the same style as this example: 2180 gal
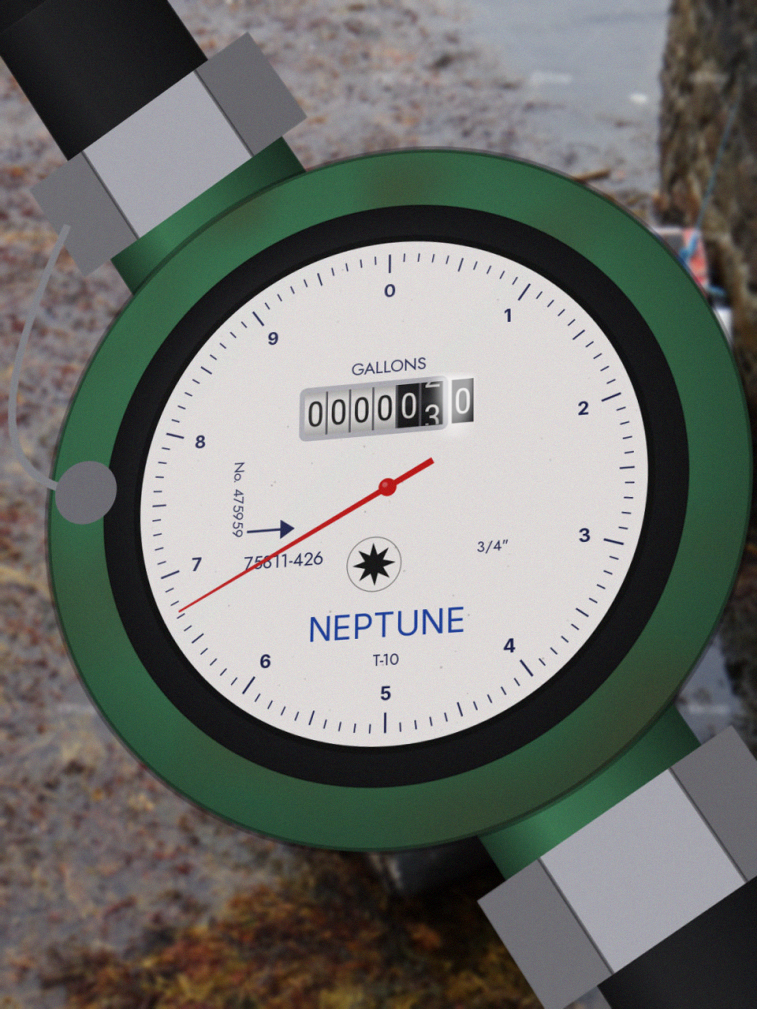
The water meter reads 26.7 gal
